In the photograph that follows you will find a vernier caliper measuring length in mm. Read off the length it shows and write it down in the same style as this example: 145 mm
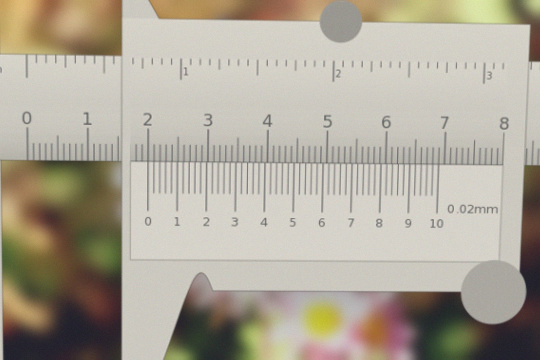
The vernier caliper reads 20.0 mm
